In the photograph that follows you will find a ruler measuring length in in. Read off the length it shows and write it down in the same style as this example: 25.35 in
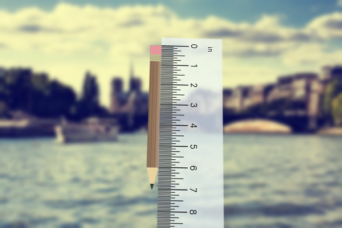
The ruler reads 7 in
